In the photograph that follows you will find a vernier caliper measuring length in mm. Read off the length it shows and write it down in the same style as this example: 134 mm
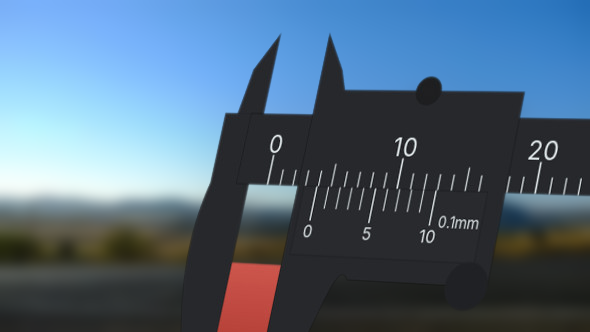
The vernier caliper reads 3.9 mm
